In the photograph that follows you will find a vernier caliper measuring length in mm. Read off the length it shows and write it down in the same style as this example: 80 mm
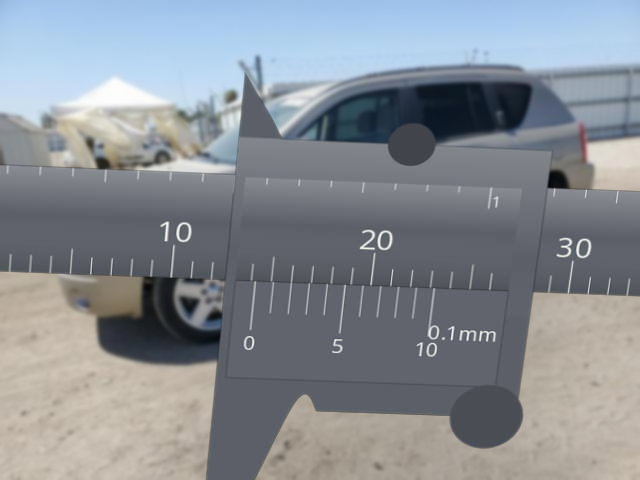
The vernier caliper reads 14.2 mm
